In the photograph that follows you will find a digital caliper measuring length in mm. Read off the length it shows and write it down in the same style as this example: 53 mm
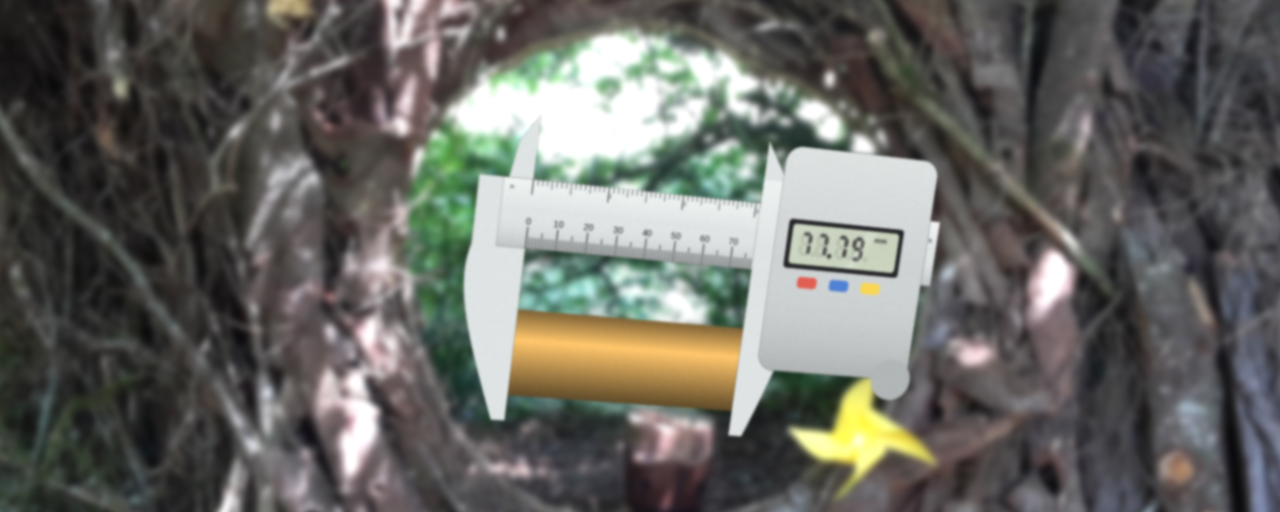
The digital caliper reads 77.79 mm
